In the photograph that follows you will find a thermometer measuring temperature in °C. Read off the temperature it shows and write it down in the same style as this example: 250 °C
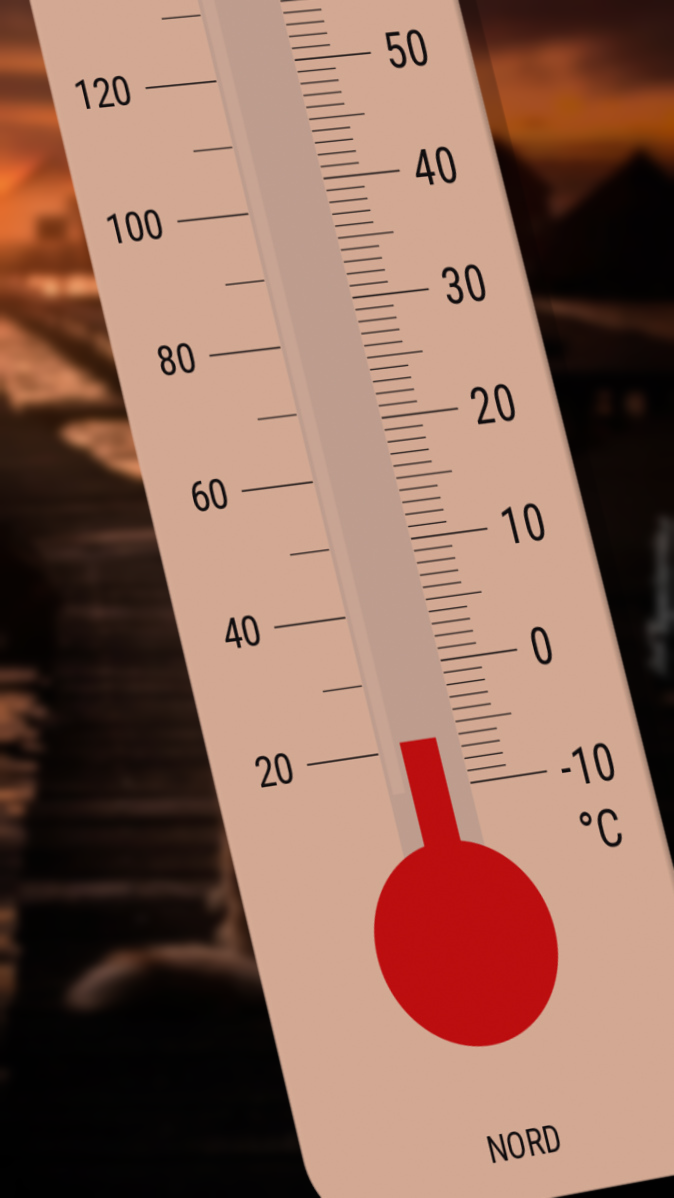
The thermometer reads -6 °C
